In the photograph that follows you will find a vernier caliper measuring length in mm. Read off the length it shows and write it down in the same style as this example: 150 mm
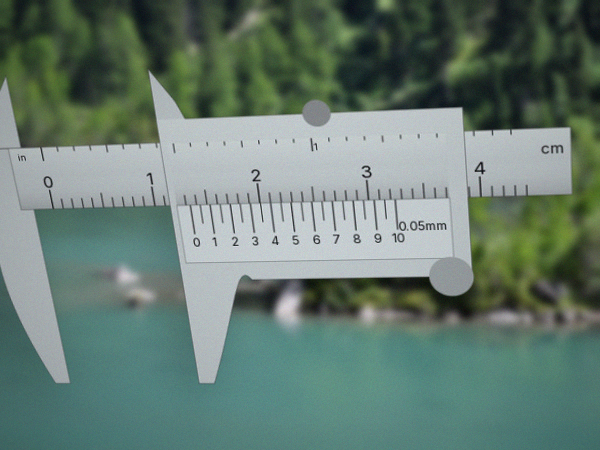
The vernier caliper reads 13.4 mm
